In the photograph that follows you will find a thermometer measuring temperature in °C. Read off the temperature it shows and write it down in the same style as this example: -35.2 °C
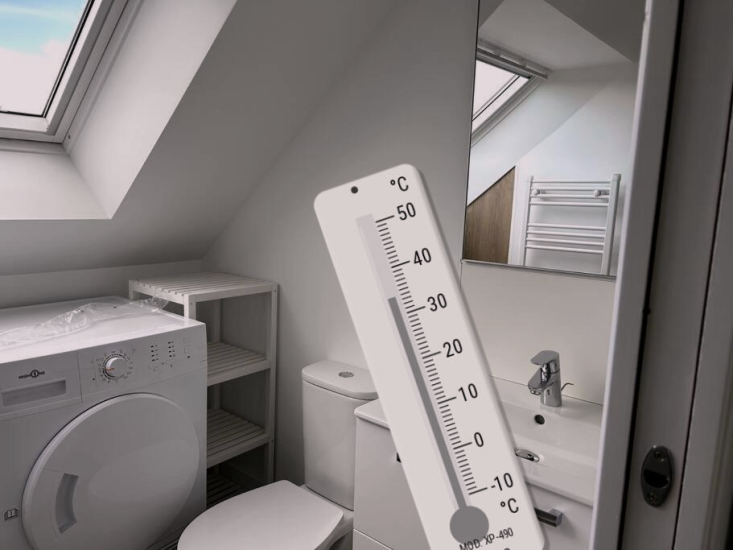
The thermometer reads 34 °C
